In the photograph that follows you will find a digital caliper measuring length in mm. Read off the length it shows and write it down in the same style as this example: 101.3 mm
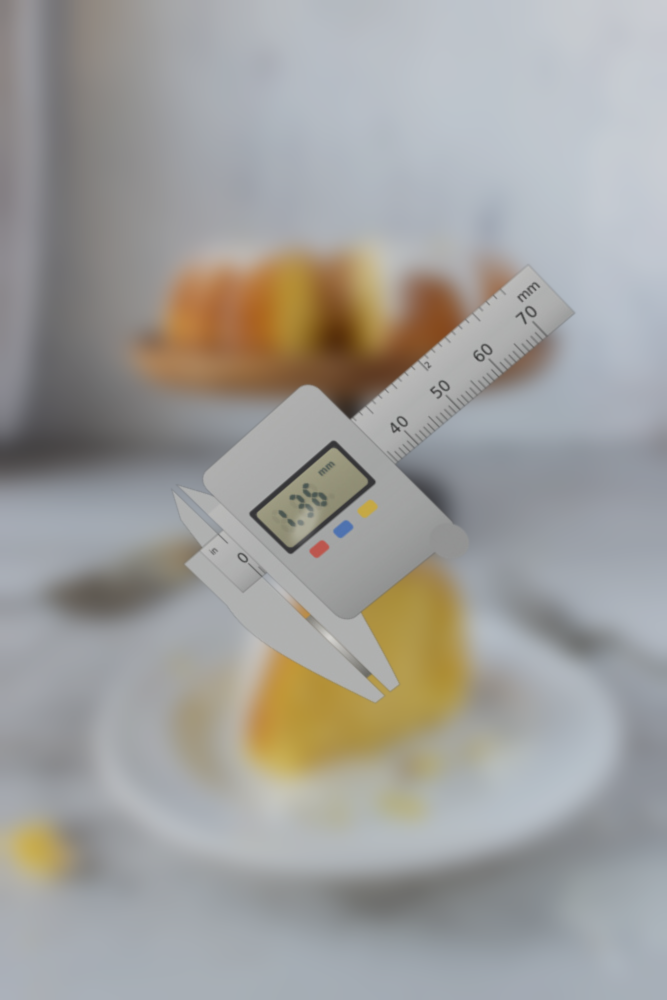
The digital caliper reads 1.36 mm
